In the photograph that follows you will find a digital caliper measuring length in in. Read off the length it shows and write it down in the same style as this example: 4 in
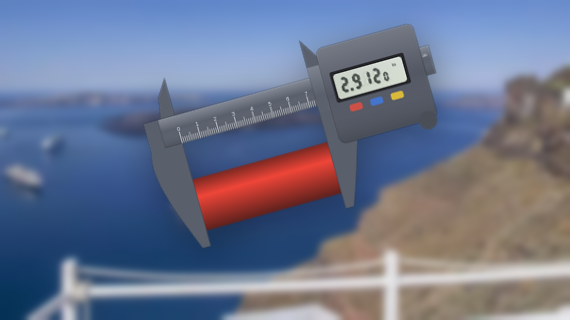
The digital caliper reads 2.9120 in
